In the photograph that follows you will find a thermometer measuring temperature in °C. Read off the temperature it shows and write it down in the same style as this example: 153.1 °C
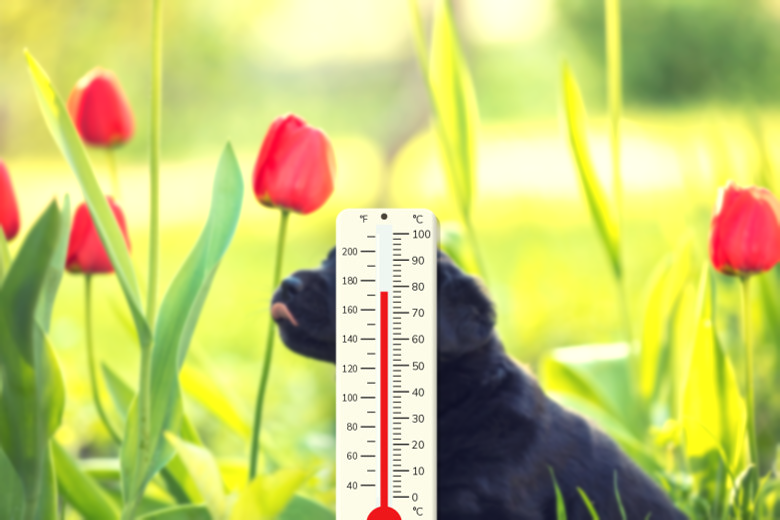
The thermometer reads 78 °C
